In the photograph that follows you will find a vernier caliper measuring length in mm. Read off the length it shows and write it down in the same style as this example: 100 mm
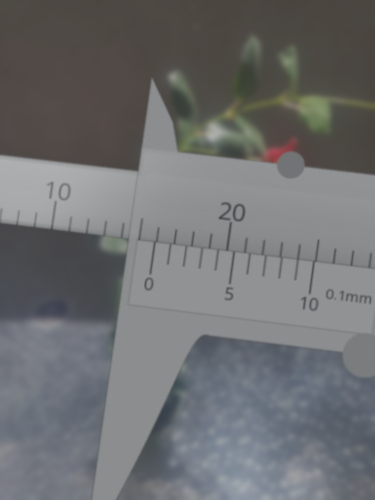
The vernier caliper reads 15.9 mm
